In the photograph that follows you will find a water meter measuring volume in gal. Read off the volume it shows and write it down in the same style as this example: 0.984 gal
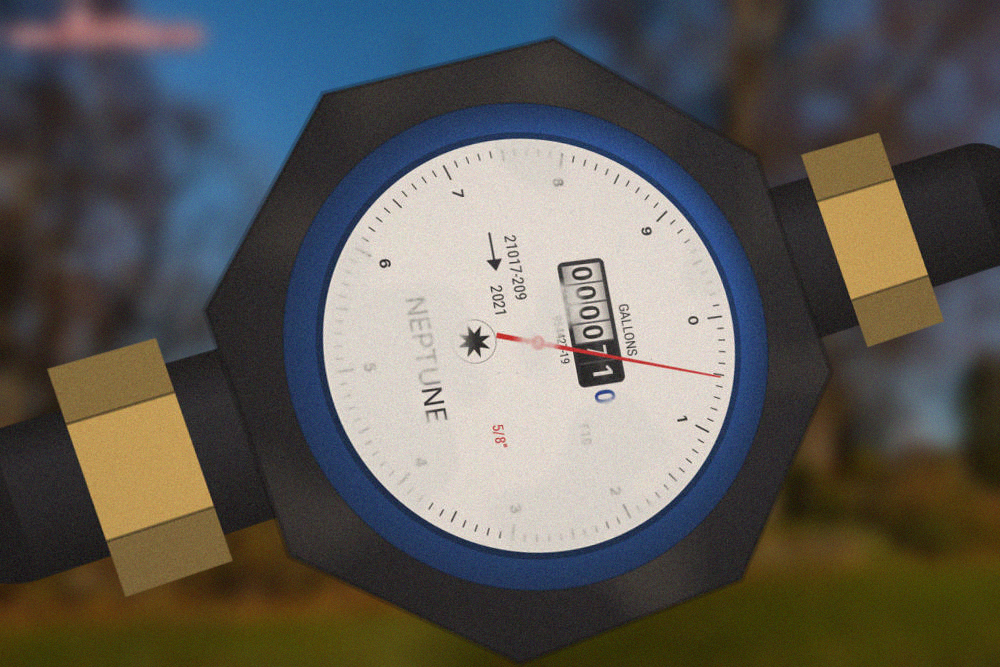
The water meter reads 710.5 gal
